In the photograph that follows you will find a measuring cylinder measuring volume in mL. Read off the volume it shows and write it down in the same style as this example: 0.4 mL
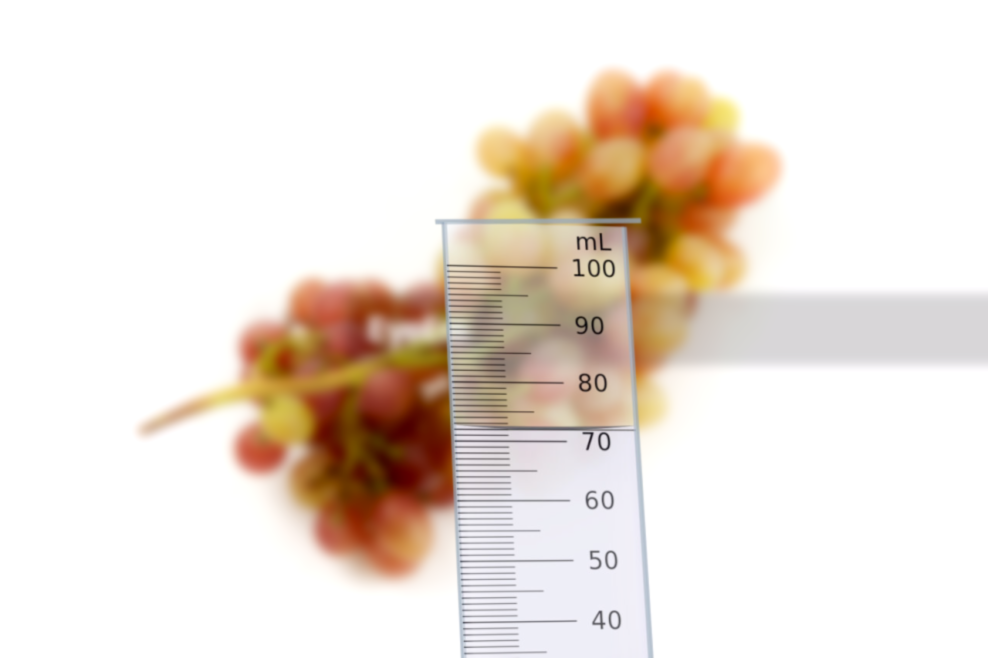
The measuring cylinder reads 72 mL
